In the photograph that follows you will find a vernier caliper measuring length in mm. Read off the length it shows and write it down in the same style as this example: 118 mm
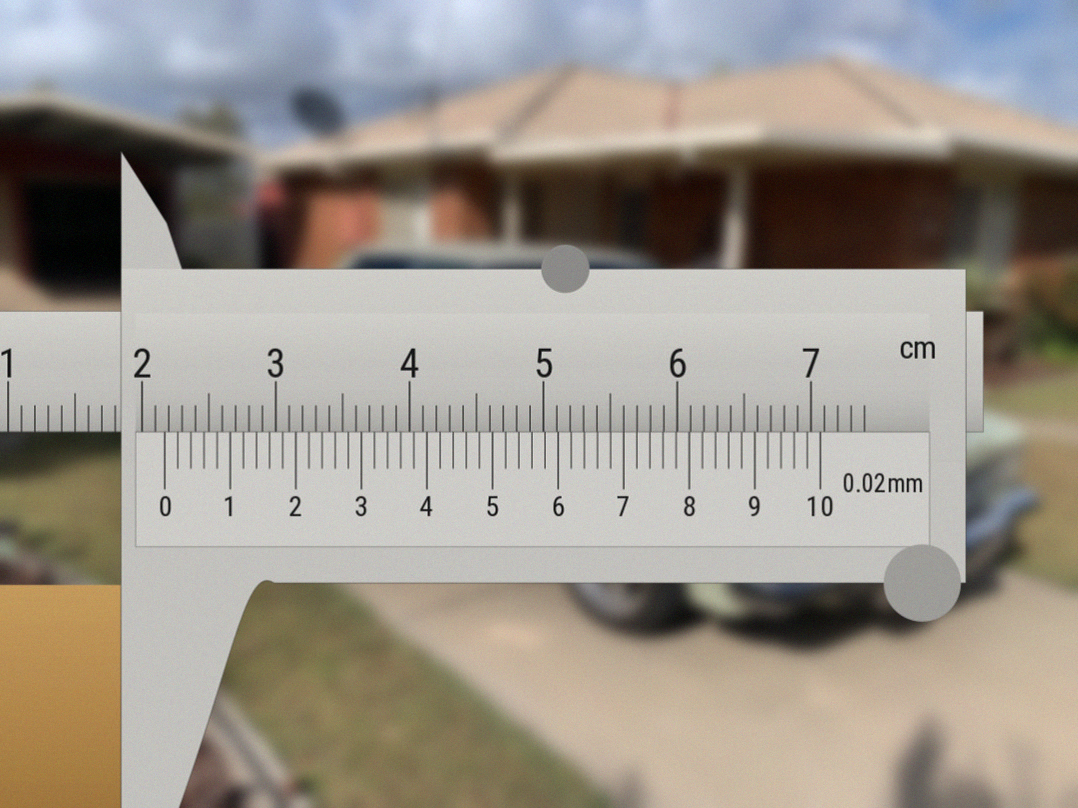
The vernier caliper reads 21.7 mm
